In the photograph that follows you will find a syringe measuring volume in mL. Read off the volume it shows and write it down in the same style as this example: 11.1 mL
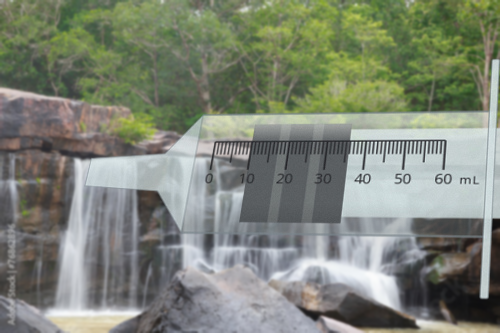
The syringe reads 10 mL
